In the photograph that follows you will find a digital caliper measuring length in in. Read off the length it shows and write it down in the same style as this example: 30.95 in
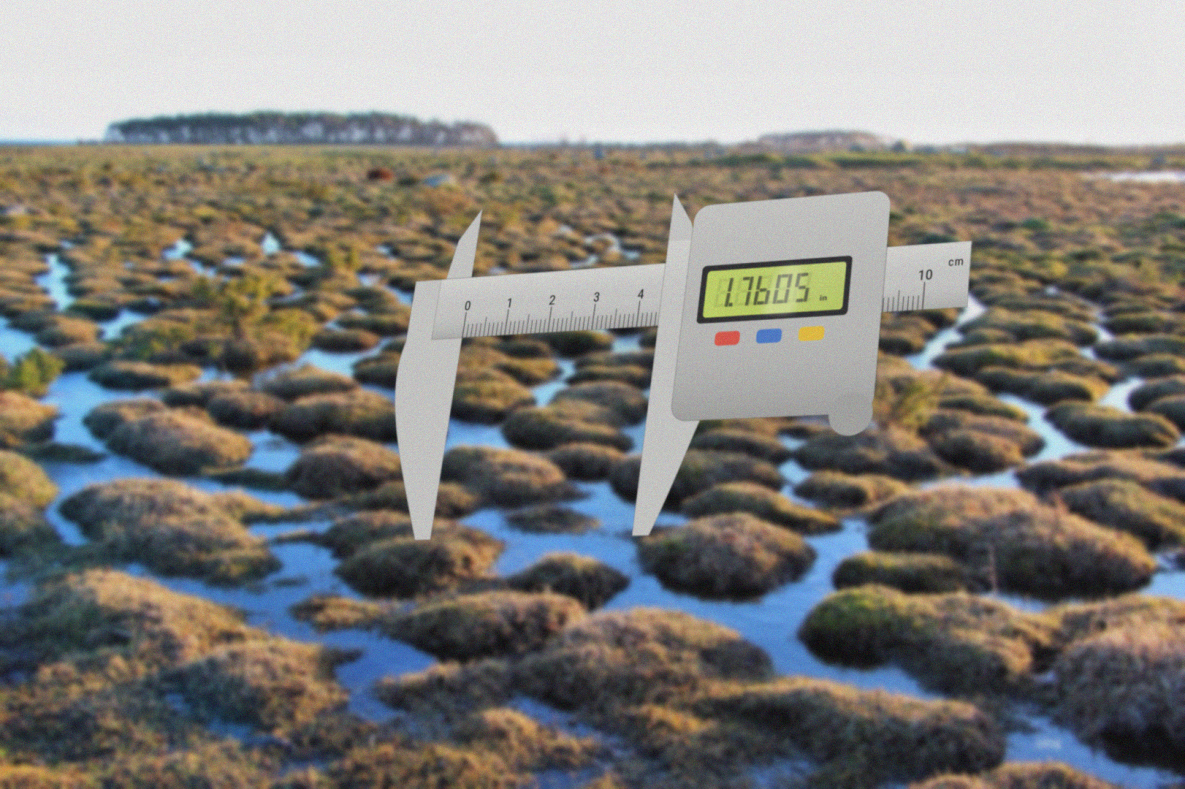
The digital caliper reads 1.7605 in
